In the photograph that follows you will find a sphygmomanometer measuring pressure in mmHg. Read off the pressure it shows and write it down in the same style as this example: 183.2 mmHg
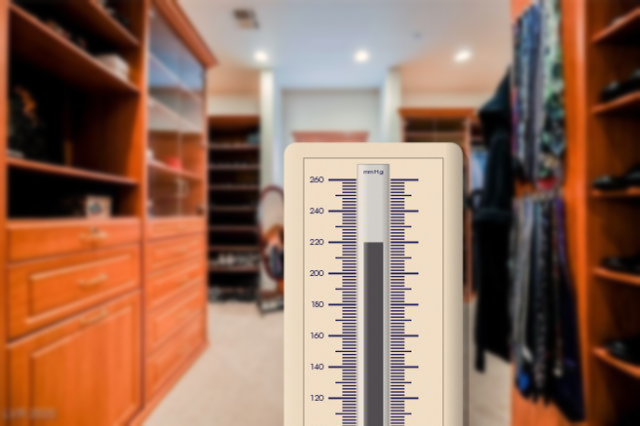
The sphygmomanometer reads 220 mmHg
